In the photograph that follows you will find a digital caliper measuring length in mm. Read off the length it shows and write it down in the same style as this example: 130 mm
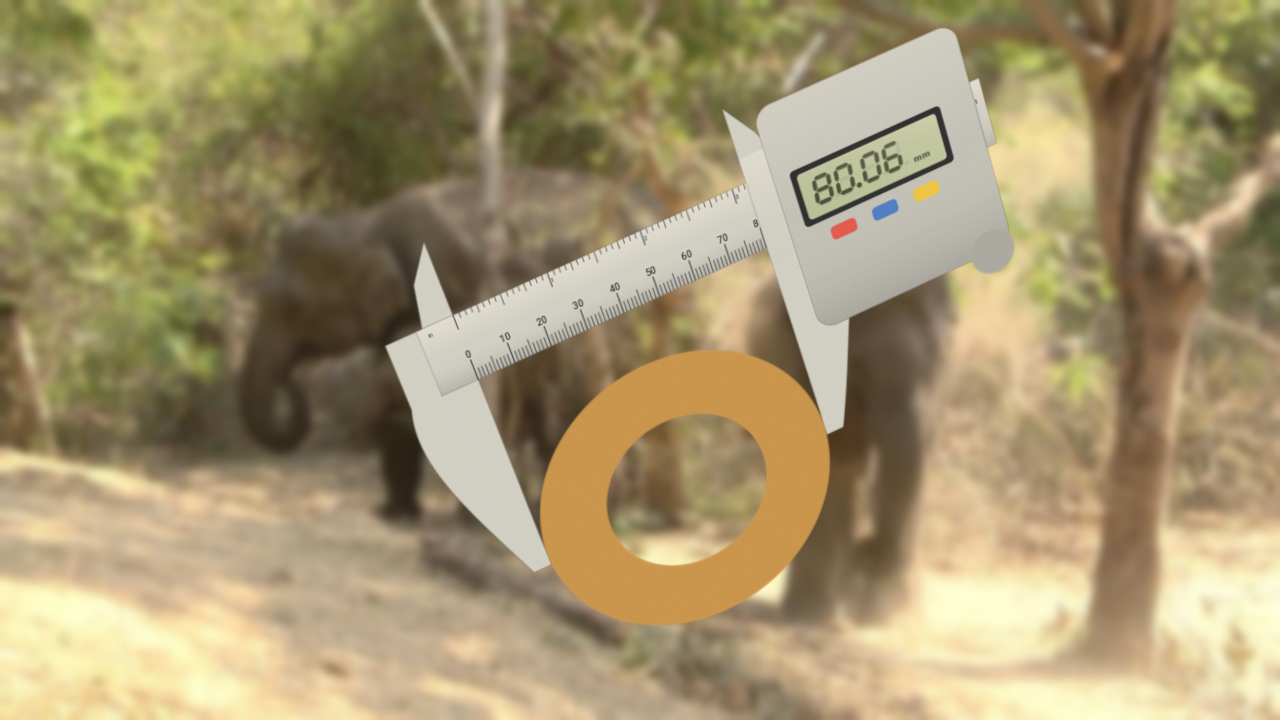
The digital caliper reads 80.06 mm
